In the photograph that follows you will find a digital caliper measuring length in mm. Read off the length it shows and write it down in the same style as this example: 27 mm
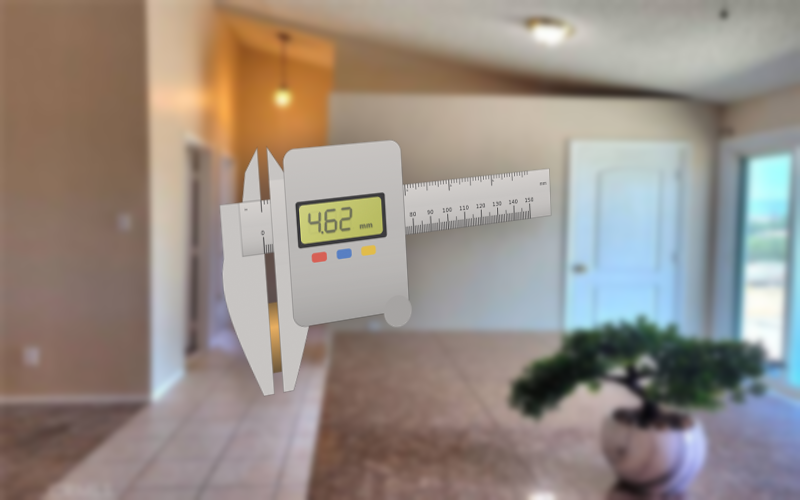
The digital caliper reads 4.62 mm
